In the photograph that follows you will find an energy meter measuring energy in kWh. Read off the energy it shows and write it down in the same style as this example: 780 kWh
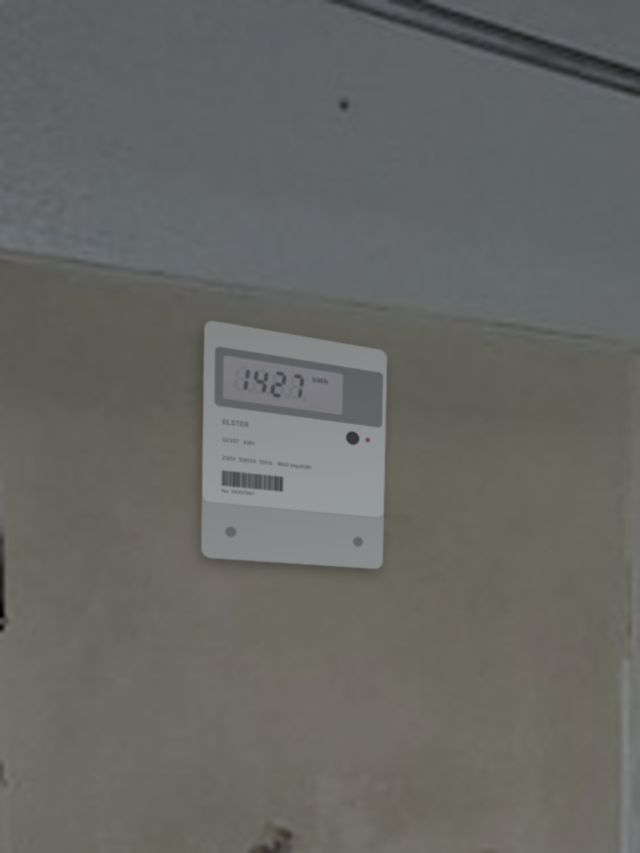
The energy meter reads 1427 kWh
